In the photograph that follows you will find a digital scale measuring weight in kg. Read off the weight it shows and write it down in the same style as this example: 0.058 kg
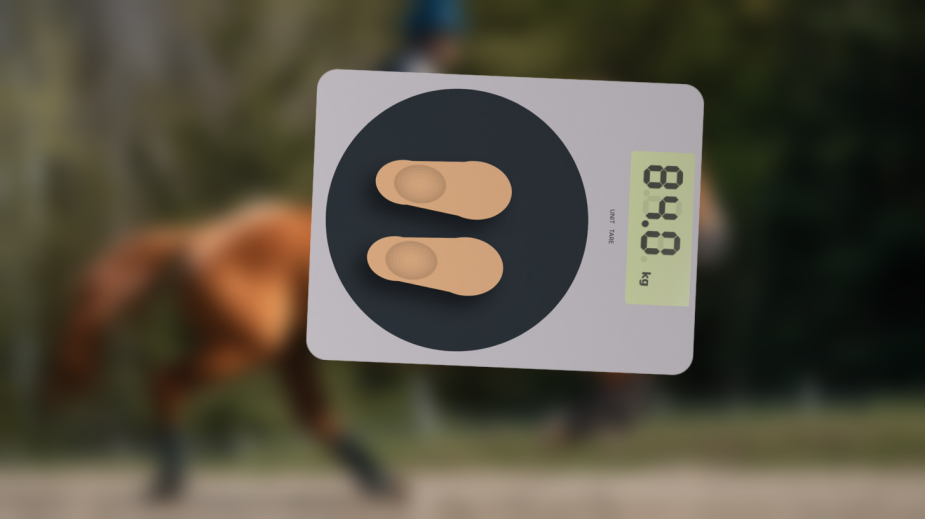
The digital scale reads 84.0 kg
